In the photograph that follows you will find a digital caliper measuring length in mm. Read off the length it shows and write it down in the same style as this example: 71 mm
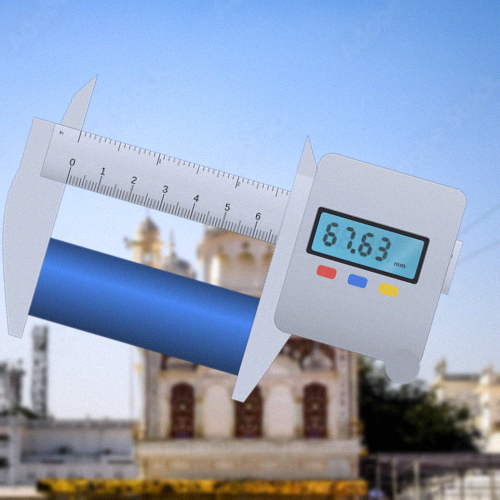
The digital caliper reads 67.63 mm
